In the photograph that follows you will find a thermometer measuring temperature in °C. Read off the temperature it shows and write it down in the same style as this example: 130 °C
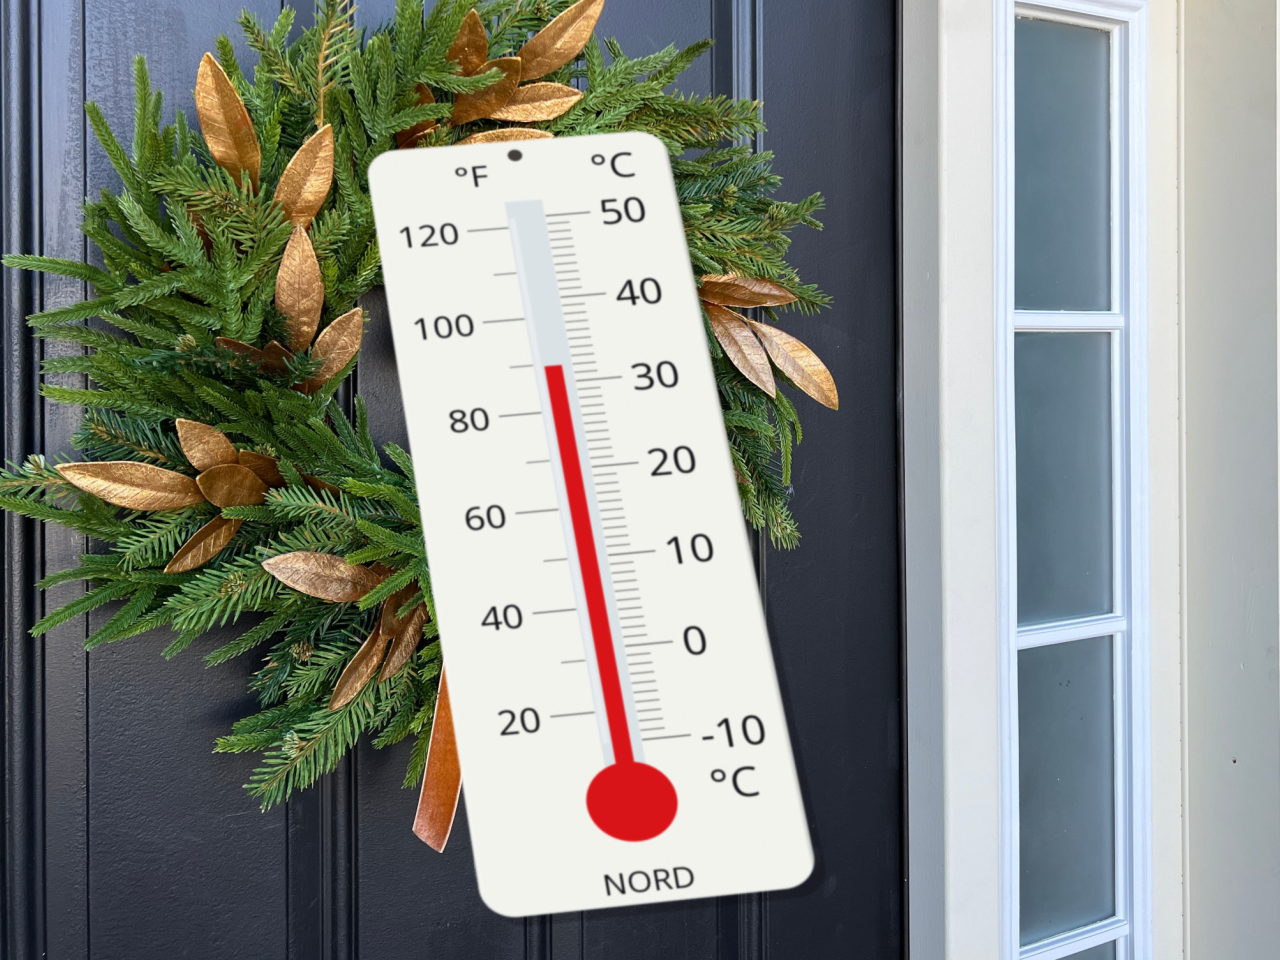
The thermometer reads 32 °C
